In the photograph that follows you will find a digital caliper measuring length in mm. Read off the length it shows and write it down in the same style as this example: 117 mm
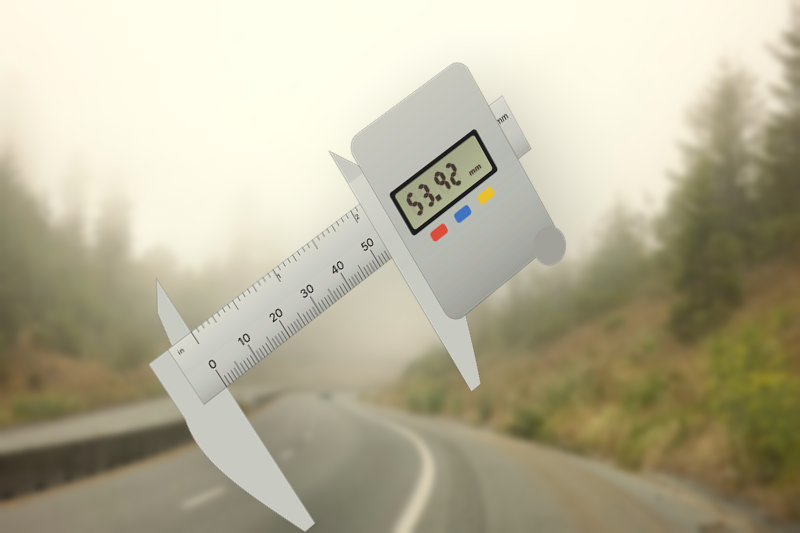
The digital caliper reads 53.92 mm
